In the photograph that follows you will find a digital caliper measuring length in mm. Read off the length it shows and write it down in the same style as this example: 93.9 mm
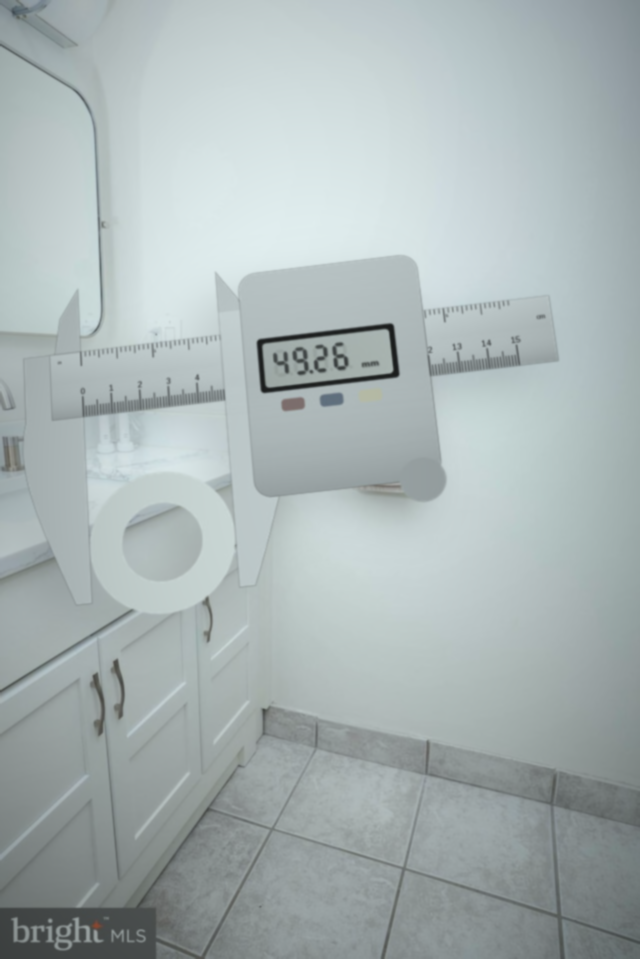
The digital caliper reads 49.26 mm
